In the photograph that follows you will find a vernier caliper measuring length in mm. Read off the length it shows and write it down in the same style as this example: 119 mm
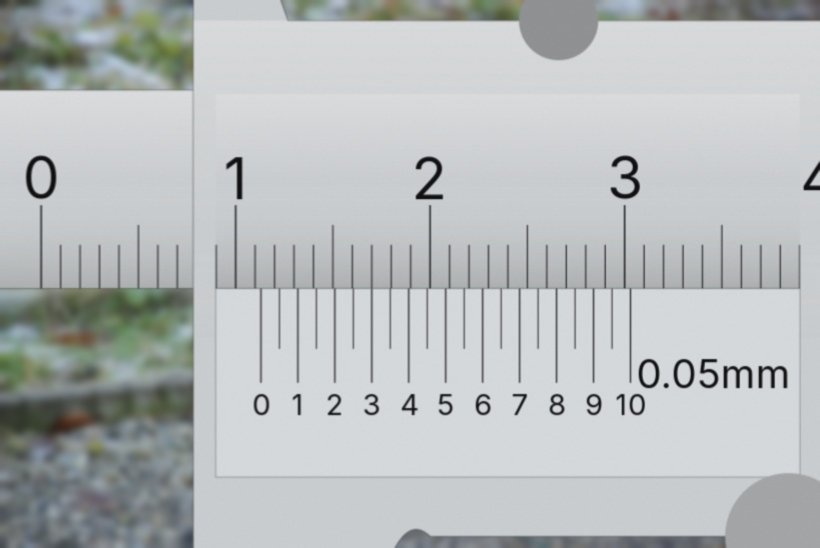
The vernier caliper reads 11.3 mm
